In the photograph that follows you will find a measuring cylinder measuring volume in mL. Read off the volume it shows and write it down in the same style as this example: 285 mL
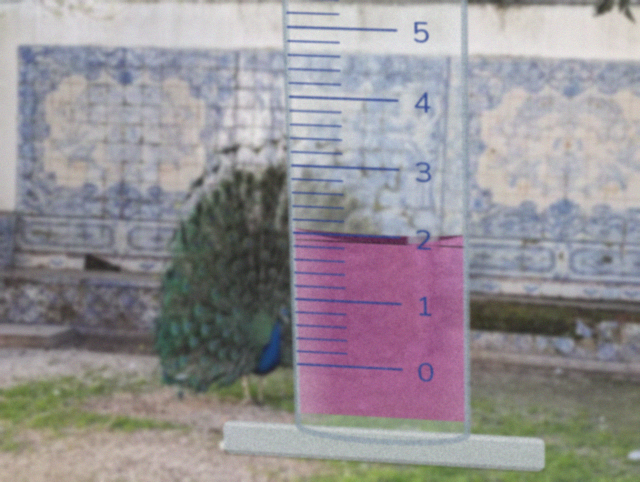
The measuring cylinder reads 1.9 mL
